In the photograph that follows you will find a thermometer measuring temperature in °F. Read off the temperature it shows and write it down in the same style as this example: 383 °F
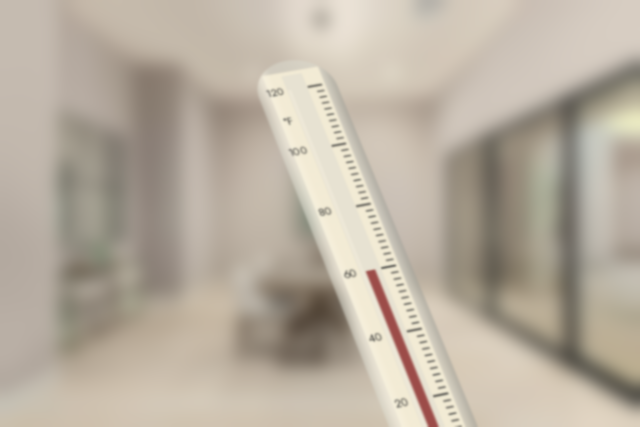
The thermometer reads 60 °F
